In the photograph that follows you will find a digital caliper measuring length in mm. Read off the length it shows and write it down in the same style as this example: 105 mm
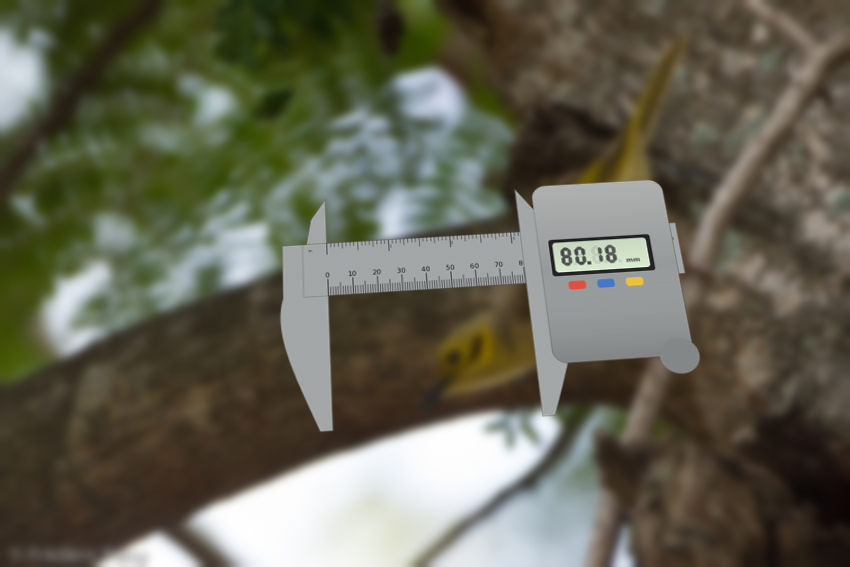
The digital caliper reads 80.18 mm
